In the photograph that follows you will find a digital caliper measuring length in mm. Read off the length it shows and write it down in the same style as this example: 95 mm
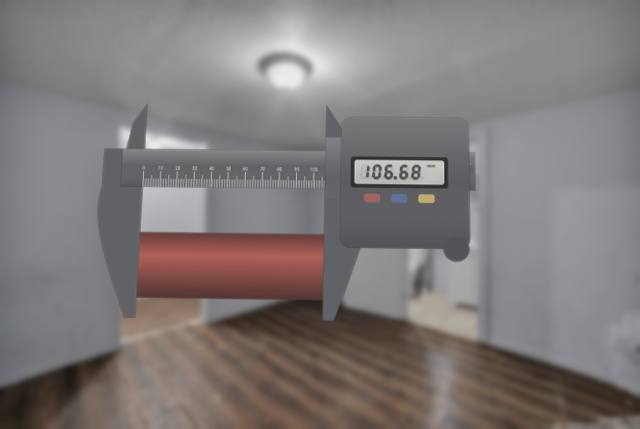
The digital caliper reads 106.68 mm
